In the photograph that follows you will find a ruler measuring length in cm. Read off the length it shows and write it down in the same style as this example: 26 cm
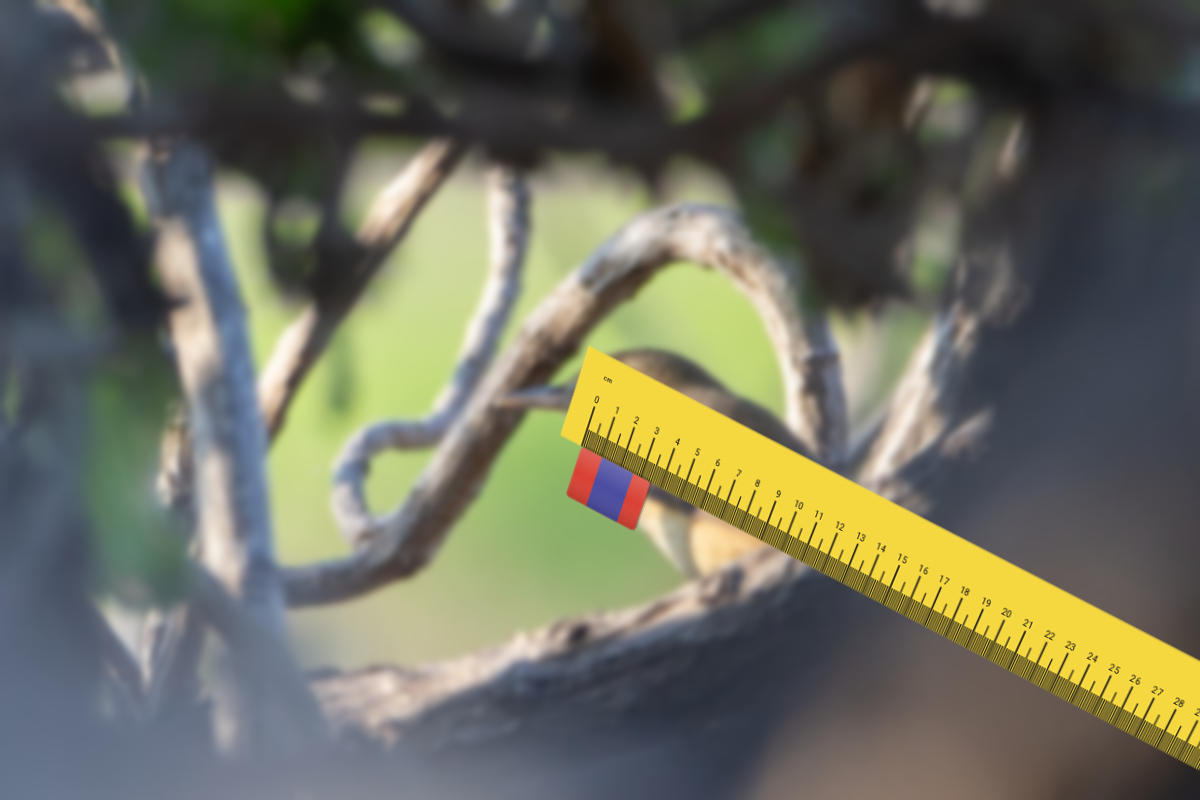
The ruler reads 3.5 cm
